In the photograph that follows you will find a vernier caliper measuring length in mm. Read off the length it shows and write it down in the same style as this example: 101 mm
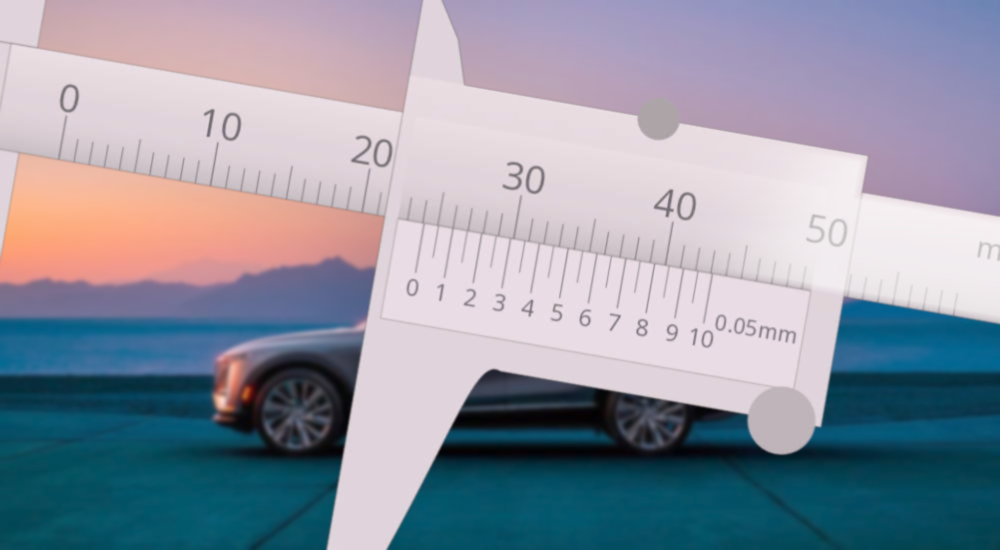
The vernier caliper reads 24.1 mm
